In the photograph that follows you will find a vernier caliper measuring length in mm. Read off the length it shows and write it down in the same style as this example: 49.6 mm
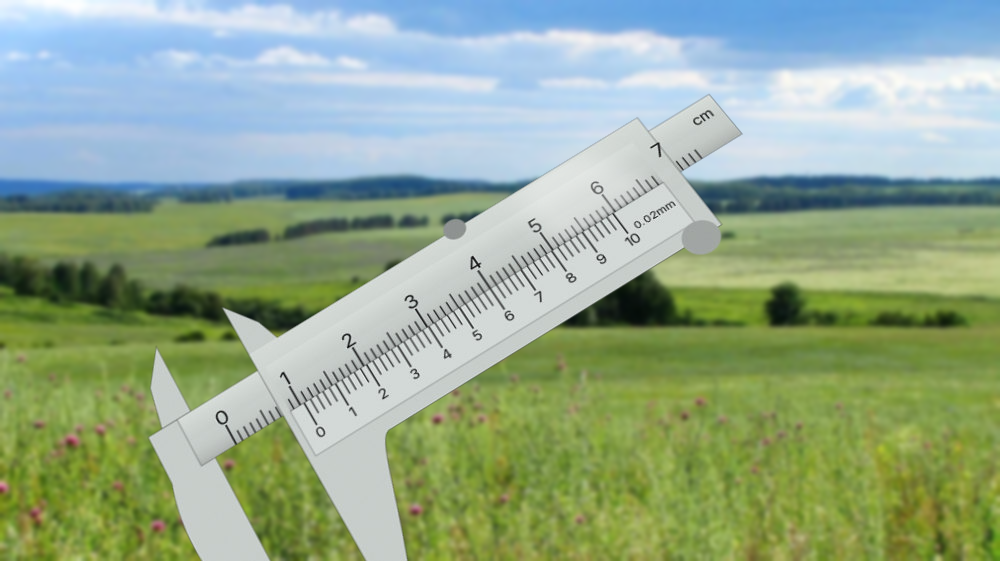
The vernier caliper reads 10.6 mm
